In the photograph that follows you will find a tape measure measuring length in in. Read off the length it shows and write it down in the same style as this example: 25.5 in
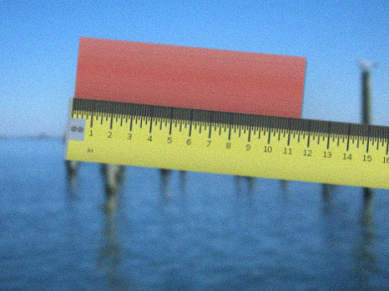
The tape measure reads 11.5 in
